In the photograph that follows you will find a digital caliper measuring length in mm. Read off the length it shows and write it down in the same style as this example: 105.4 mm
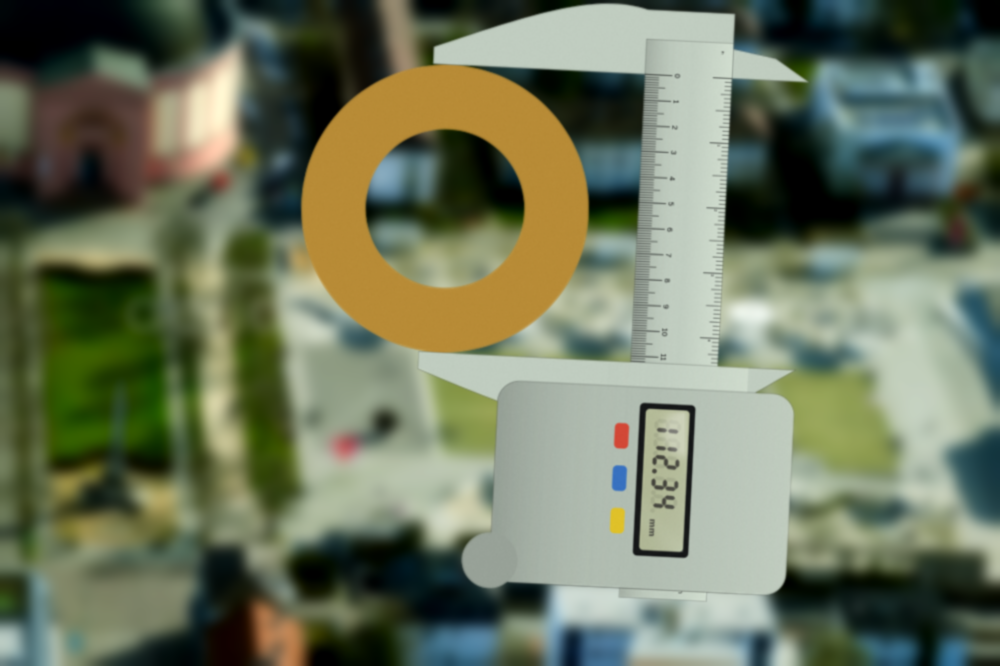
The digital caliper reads 112.34 mm
